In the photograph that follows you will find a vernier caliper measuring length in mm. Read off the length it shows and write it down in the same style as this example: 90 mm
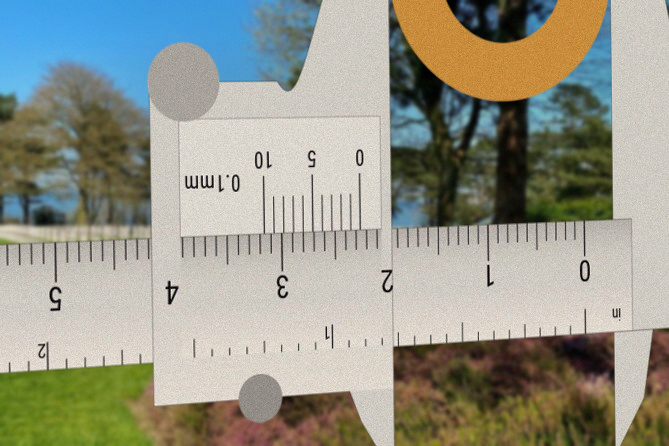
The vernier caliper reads 22.6 mm
